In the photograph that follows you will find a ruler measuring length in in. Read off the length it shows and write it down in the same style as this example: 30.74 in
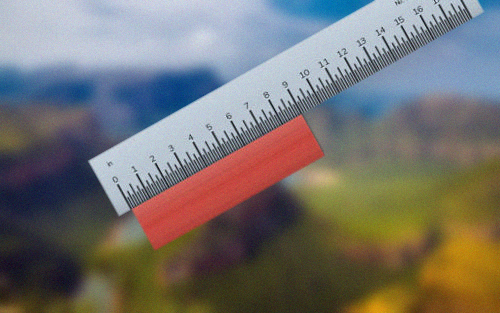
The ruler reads 9 in
